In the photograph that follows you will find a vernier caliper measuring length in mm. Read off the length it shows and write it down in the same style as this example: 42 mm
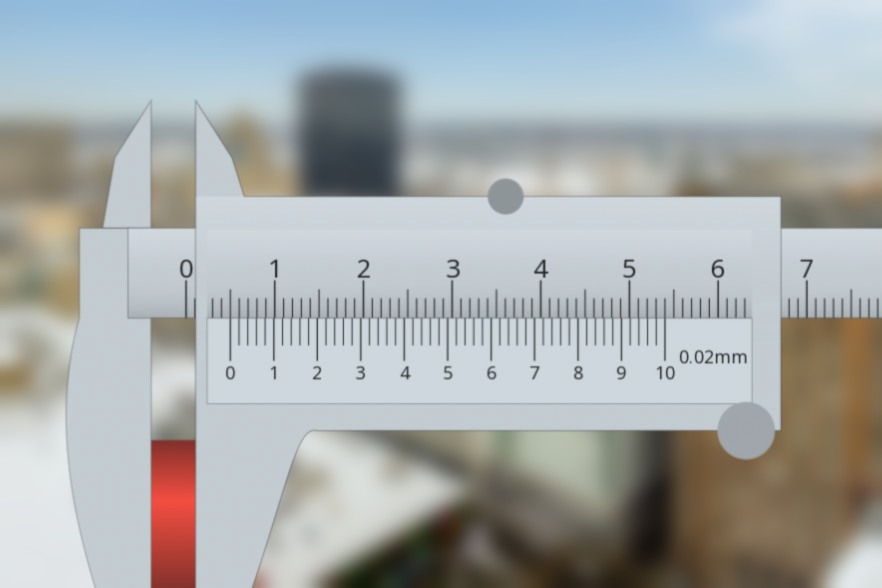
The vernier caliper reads 5.0 mm
